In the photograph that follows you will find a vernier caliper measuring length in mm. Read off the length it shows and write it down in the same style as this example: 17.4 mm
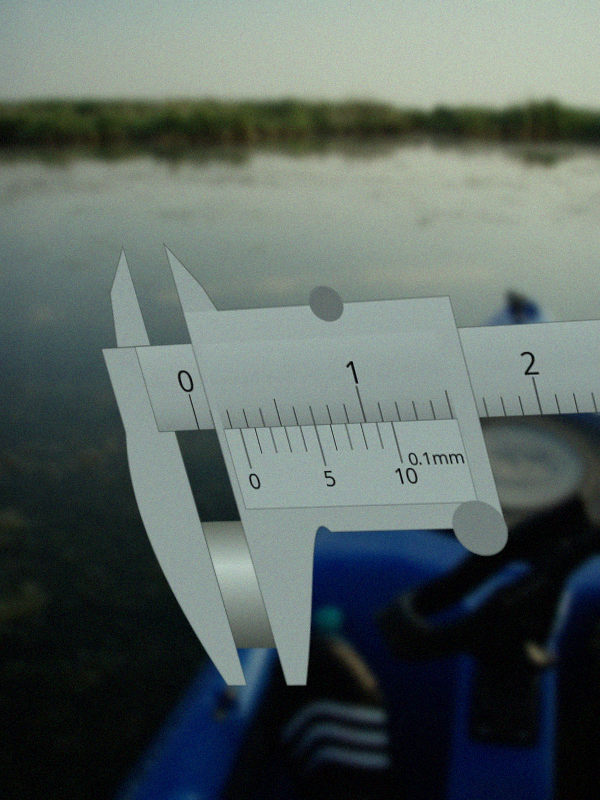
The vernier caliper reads 2.5 mm
